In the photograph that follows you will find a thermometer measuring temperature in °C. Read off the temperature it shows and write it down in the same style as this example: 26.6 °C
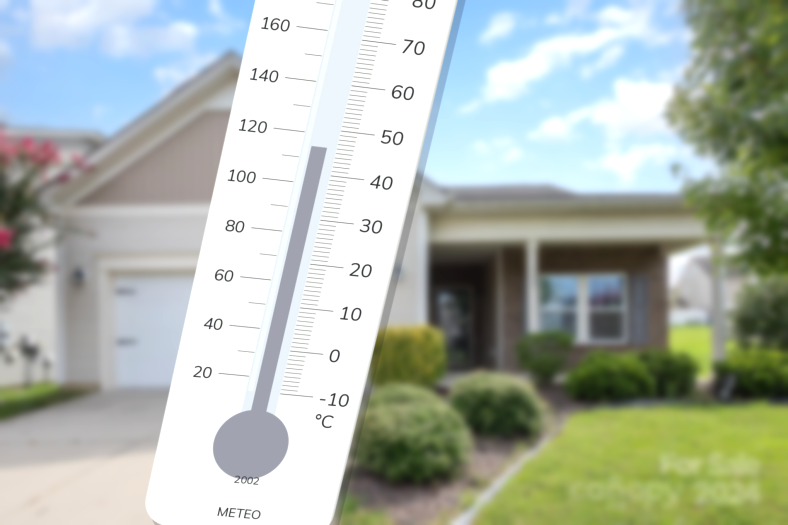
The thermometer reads 46 °C
